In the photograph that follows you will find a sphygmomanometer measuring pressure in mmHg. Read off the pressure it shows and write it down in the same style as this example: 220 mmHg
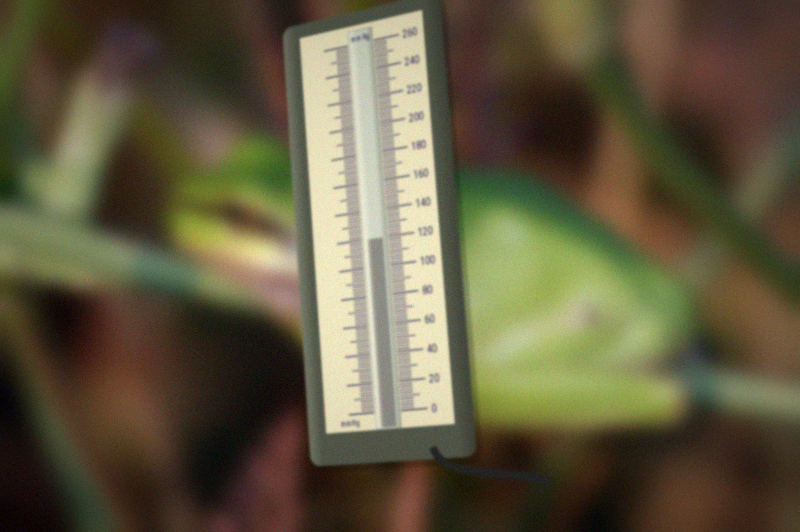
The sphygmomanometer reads 120 mmHg
